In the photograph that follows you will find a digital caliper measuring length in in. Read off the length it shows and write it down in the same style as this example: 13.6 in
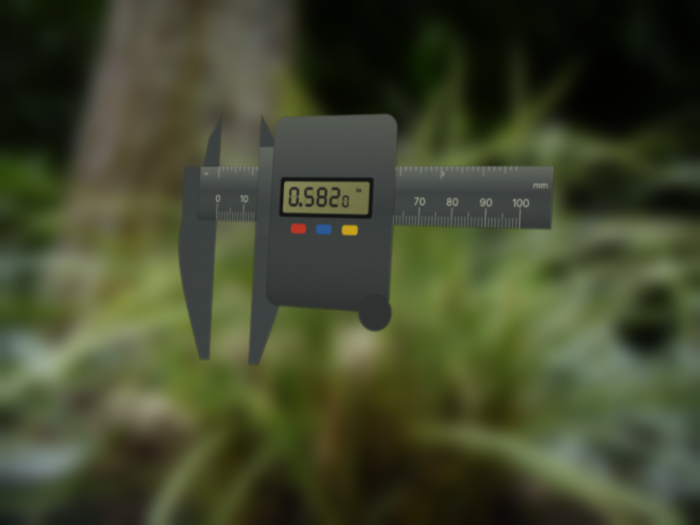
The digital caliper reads 0.5820 in
